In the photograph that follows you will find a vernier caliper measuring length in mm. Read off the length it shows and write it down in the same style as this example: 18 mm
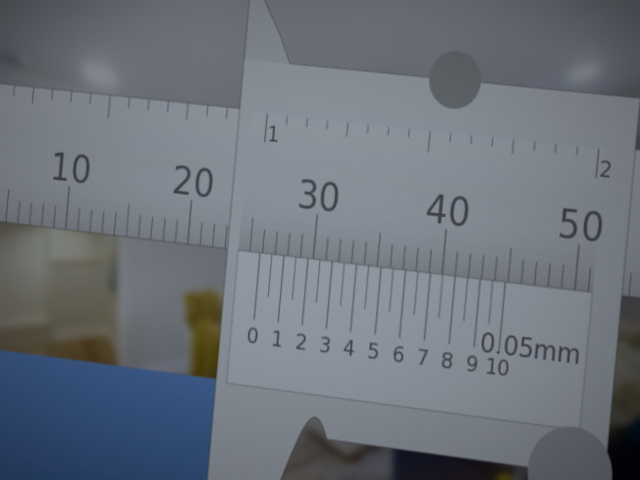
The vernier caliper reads 25.8 mm
